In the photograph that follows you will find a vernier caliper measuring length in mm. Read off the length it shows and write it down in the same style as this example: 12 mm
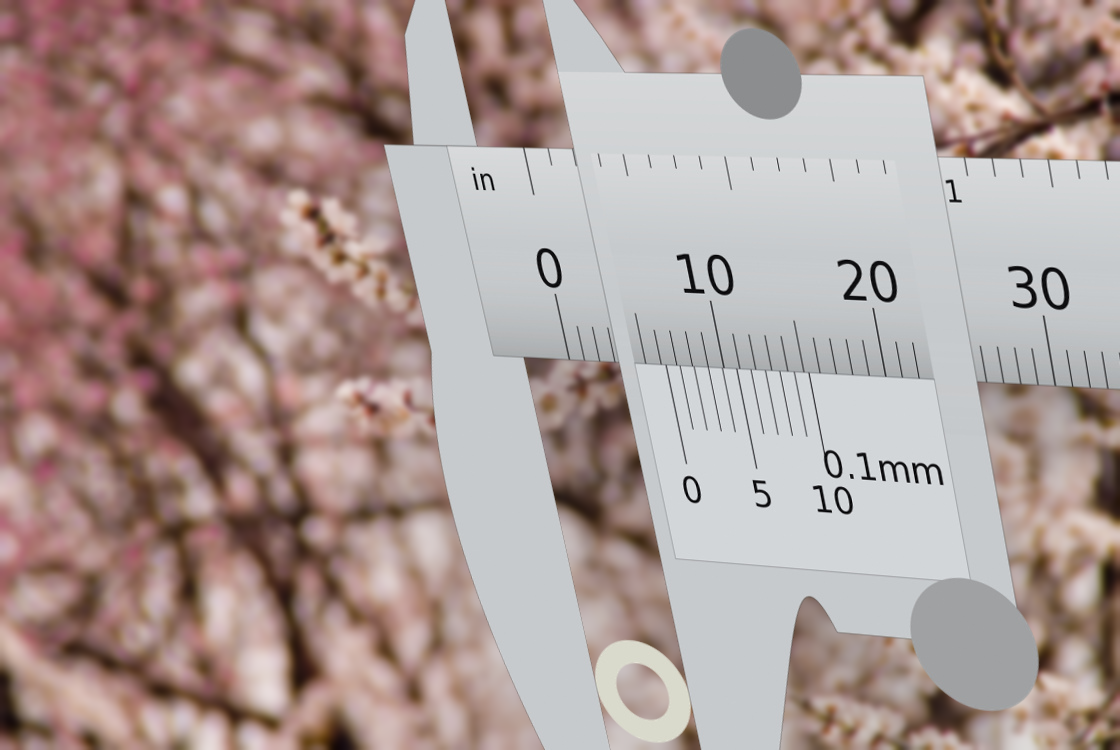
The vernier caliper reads 6.3 mm
